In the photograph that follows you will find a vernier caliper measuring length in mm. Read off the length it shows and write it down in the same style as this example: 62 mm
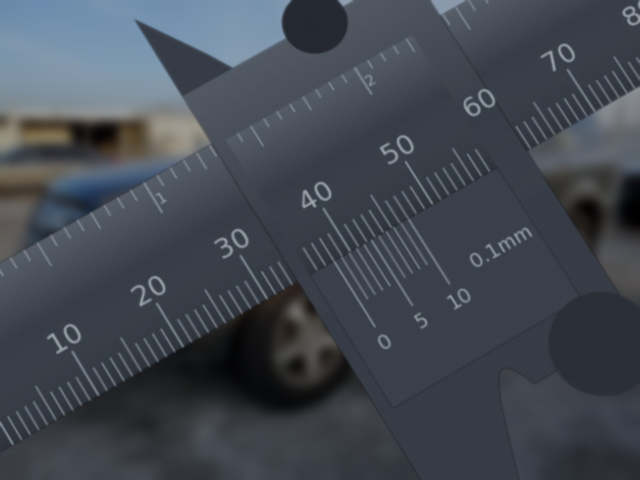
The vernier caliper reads 38.0 mm
